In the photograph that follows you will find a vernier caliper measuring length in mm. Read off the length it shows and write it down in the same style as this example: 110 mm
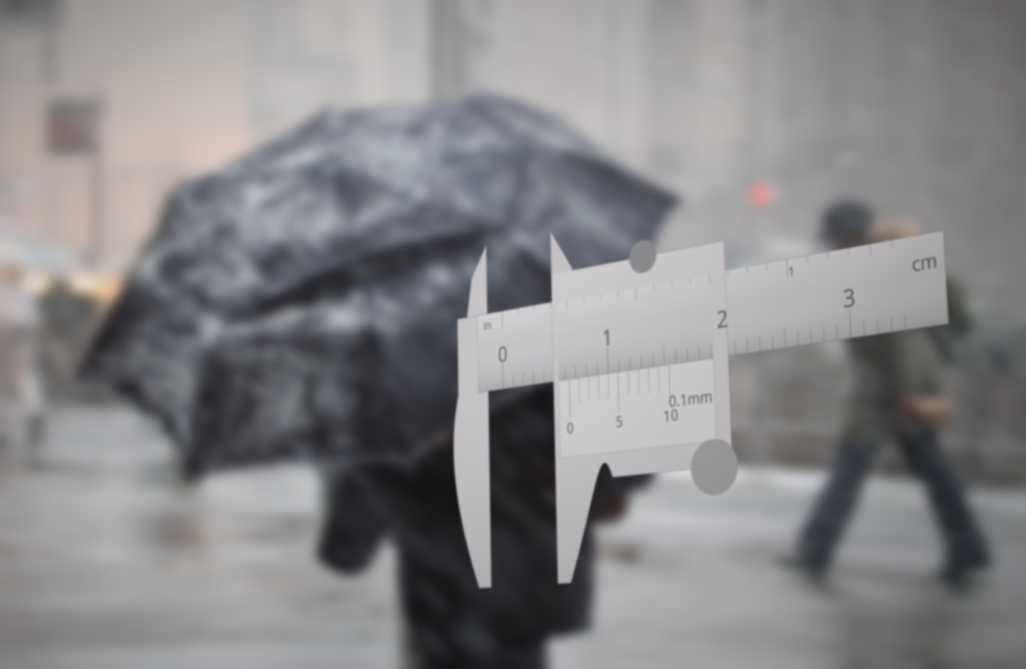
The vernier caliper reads 6.4 mm
